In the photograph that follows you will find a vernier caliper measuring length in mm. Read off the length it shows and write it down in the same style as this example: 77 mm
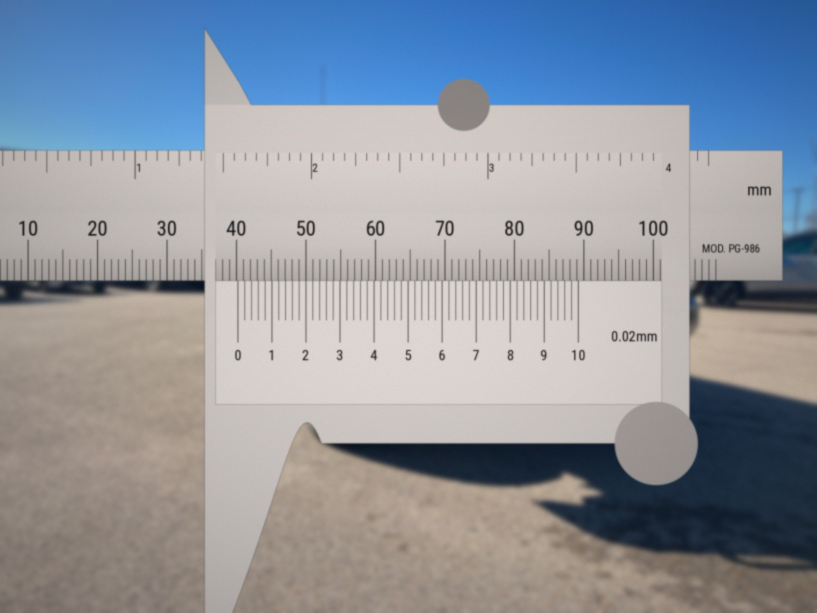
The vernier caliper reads 40.2 mm
